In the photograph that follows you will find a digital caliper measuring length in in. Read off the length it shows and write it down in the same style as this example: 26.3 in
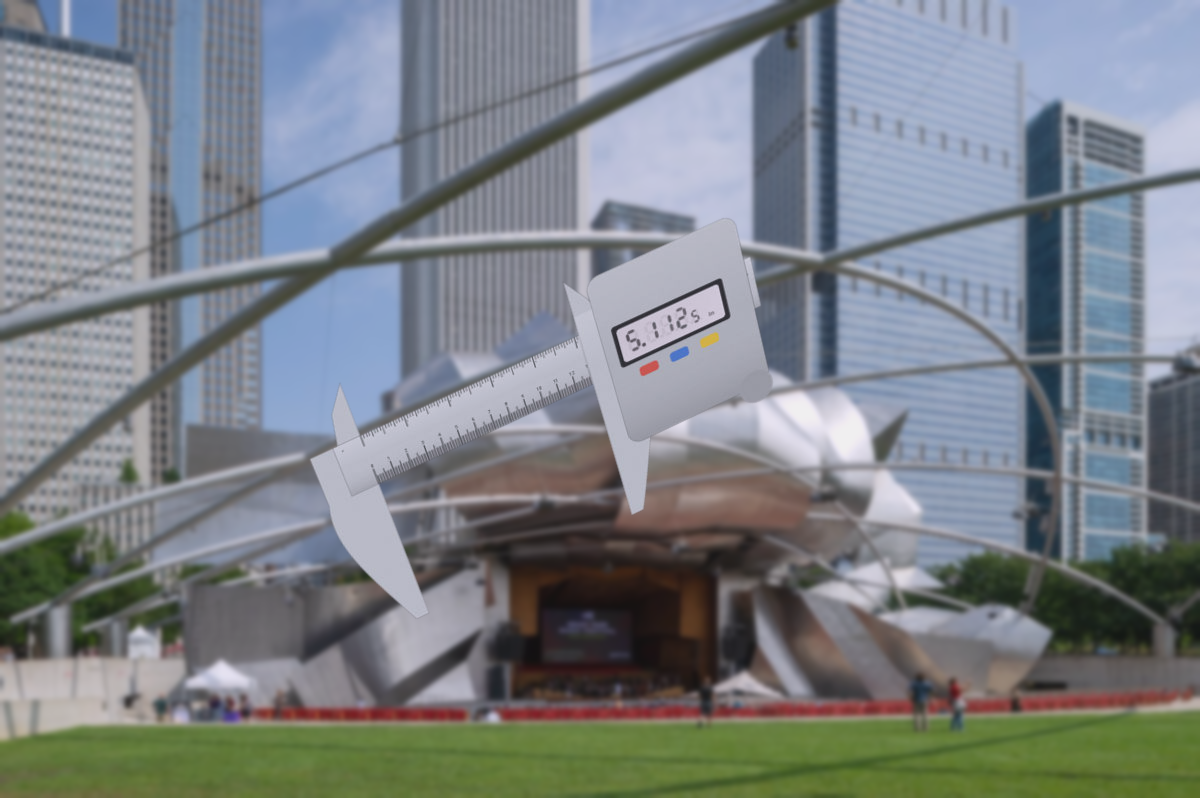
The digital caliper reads 5.1125 in
